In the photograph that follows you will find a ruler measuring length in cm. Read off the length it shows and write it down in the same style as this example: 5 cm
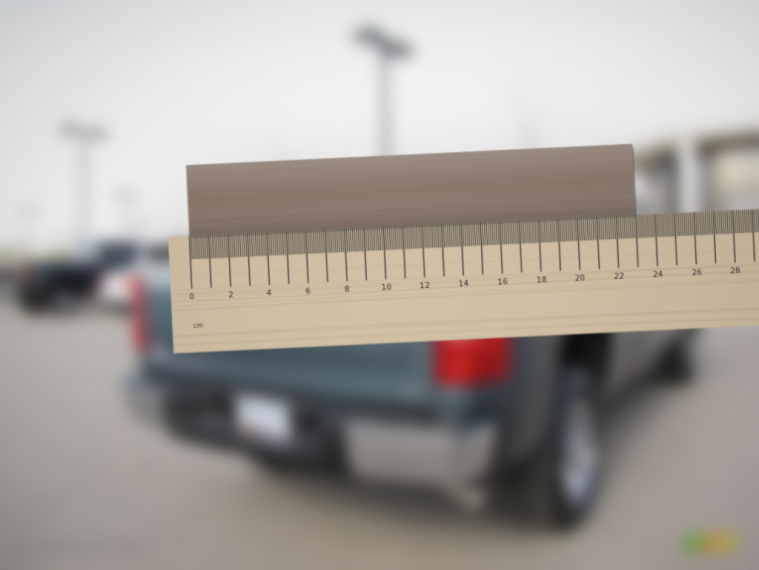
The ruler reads 23 cm
